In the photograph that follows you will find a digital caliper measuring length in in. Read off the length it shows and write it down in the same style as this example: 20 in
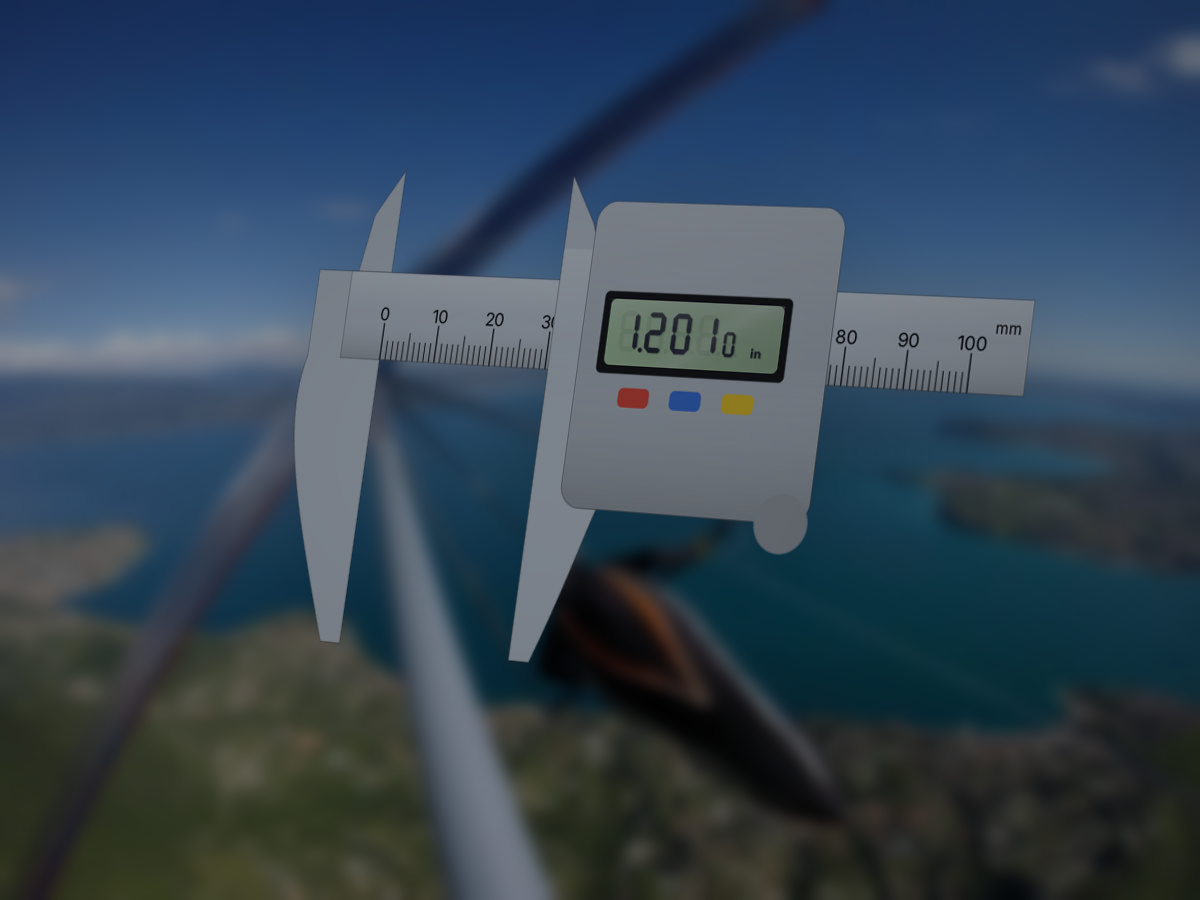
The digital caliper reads 1.2010 in
